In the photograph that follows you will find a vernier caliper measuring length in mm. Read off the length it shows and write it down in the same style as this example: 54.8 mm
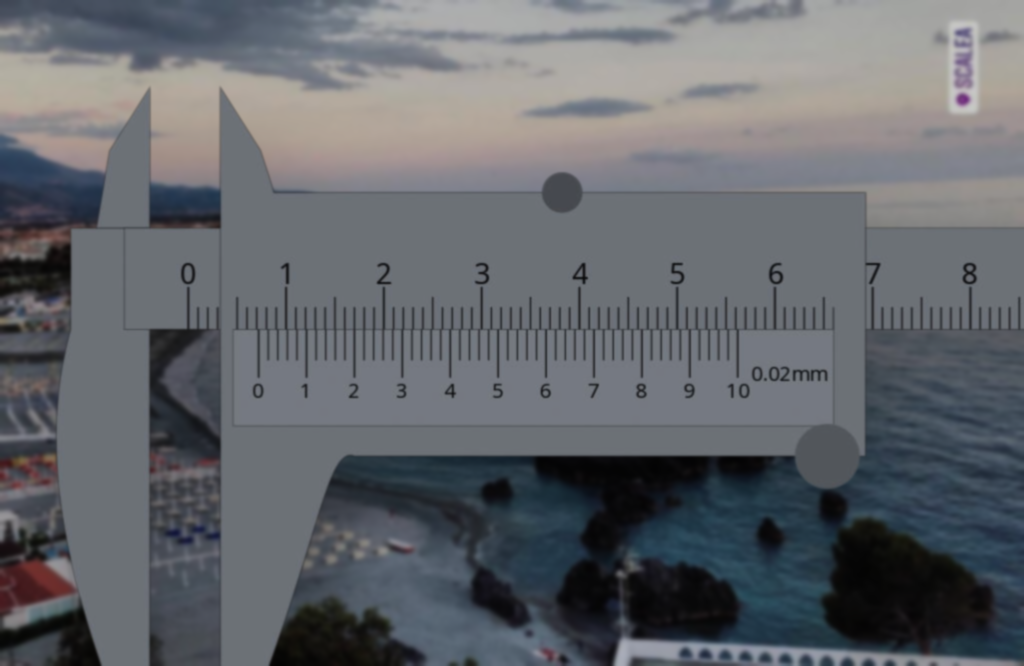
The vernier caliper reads 7.2 mm
